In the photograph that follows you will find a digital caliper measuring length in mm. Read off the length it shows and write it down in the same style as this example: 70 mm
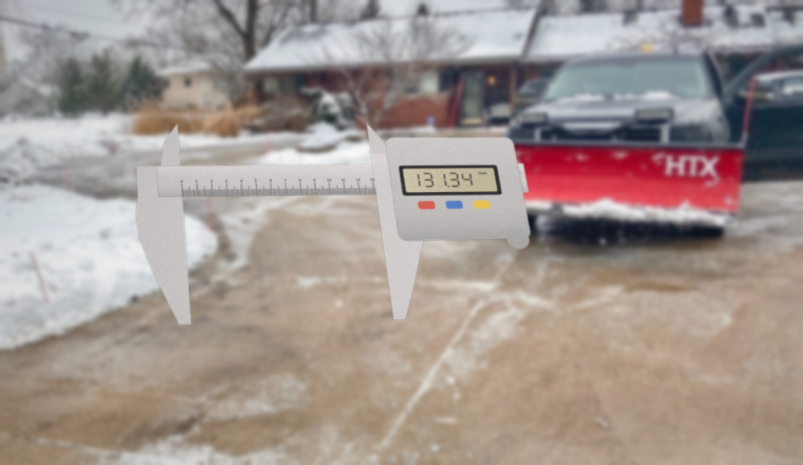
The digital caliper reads 131.34 mm
